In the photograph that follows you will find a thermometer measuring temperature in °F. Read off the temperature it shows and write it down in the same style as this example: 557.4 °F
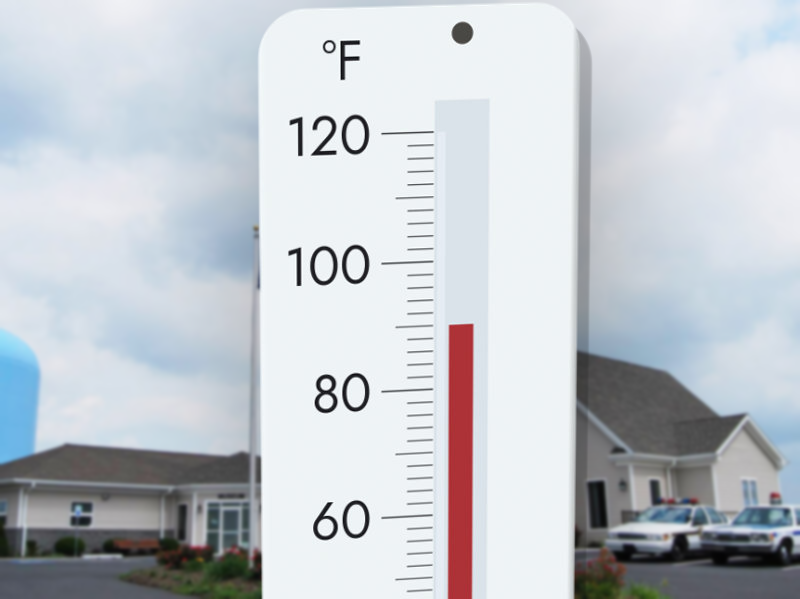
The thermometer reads 90 °F
